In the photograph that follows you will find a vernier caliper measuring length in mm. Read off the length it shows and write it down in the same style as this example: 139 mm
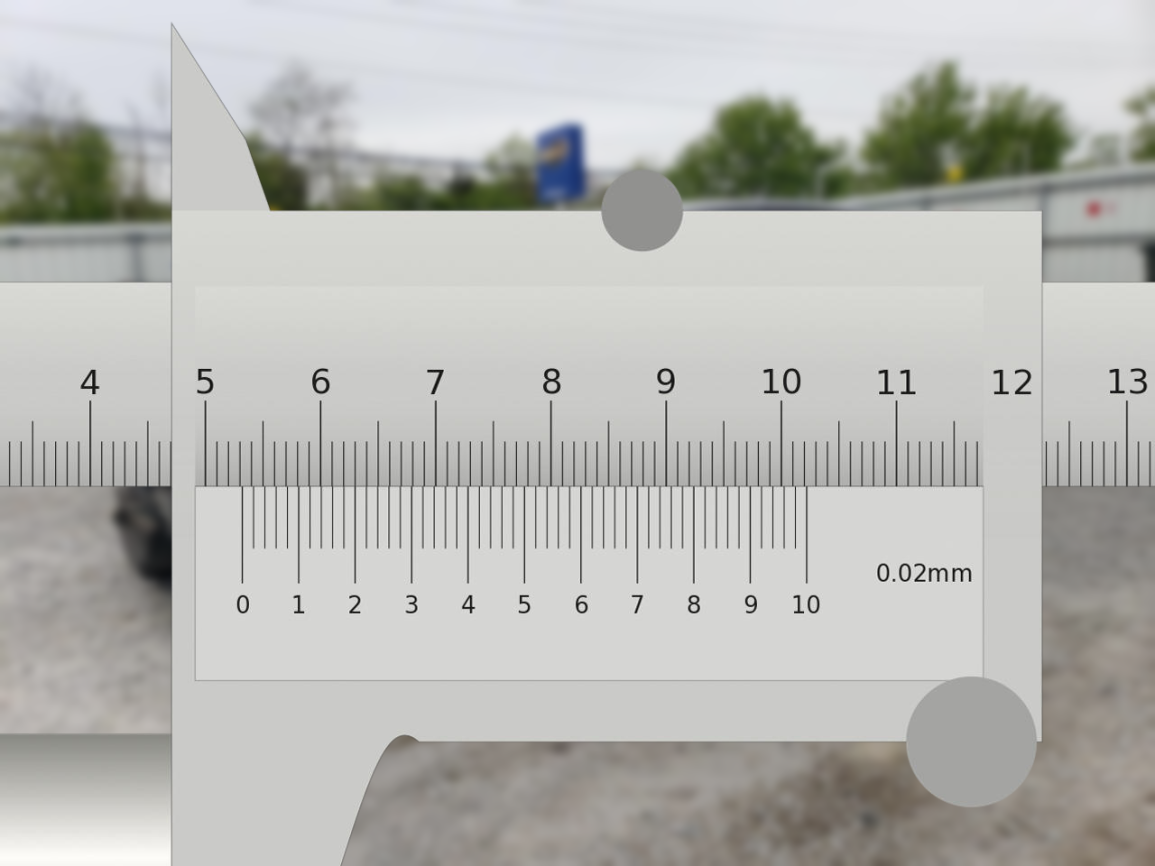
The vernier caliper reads 53.2 mm
